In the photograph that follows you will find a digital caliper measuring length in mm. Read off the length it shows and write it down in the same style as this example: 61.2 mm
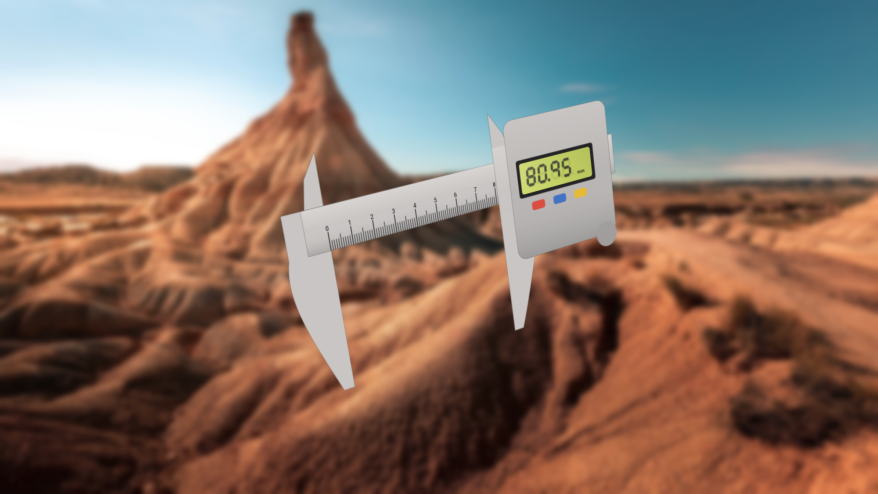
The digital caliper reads 80.95 mm
